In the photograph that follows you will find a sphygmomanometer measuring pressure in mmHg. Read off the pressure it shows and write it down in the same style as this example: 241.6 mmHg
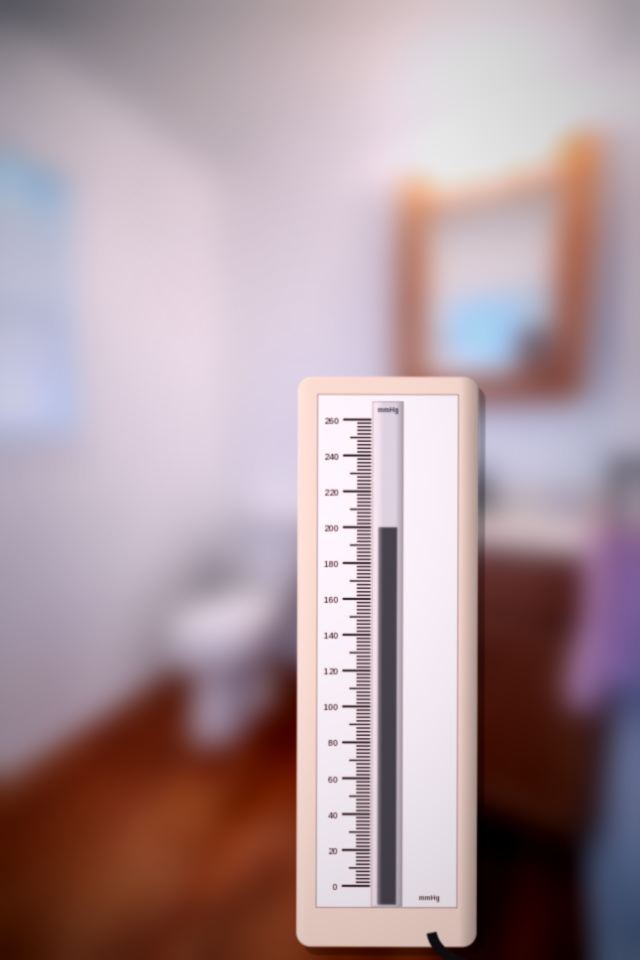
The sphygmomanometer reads 200 mmHg
